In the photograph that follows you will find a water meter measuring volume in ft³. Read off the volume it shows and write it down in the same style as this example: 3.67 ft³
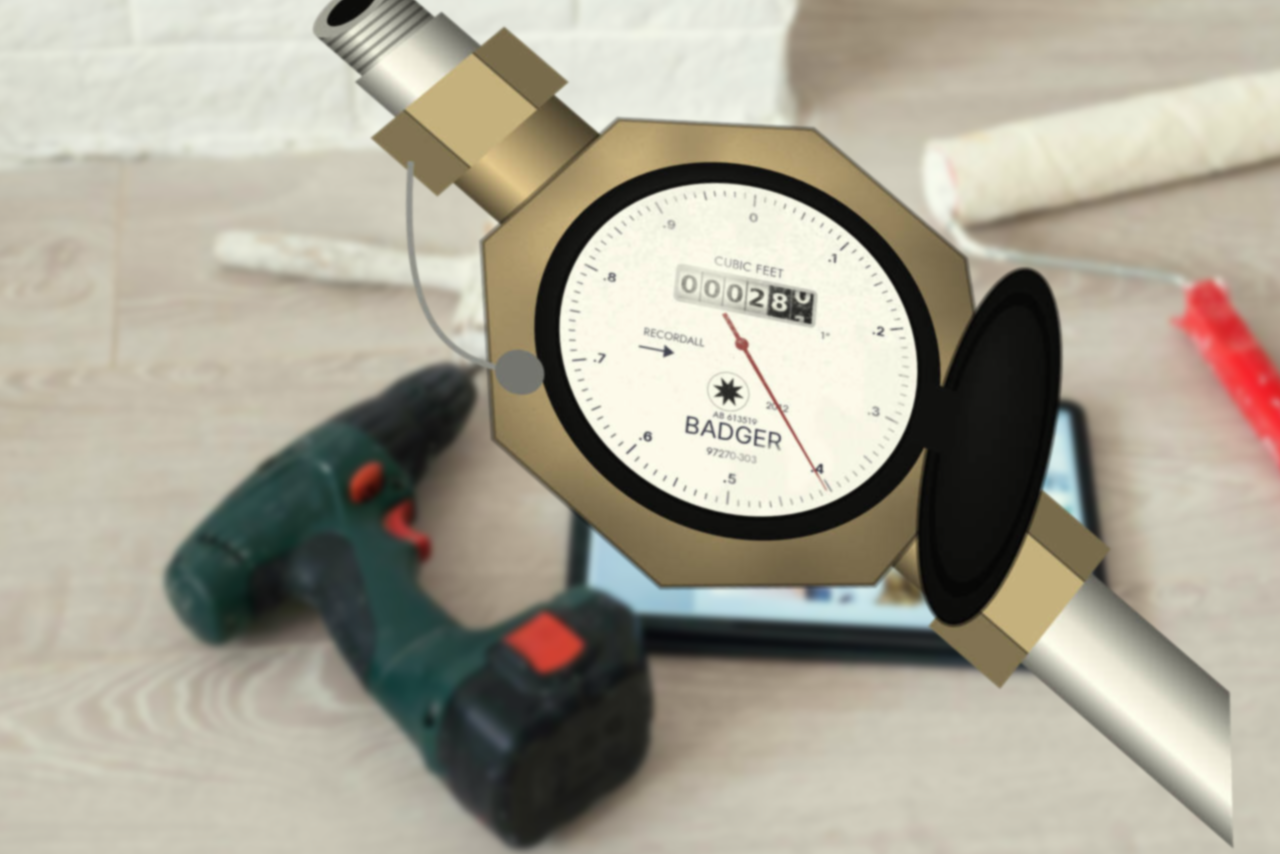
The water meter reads 280.40 ft³
